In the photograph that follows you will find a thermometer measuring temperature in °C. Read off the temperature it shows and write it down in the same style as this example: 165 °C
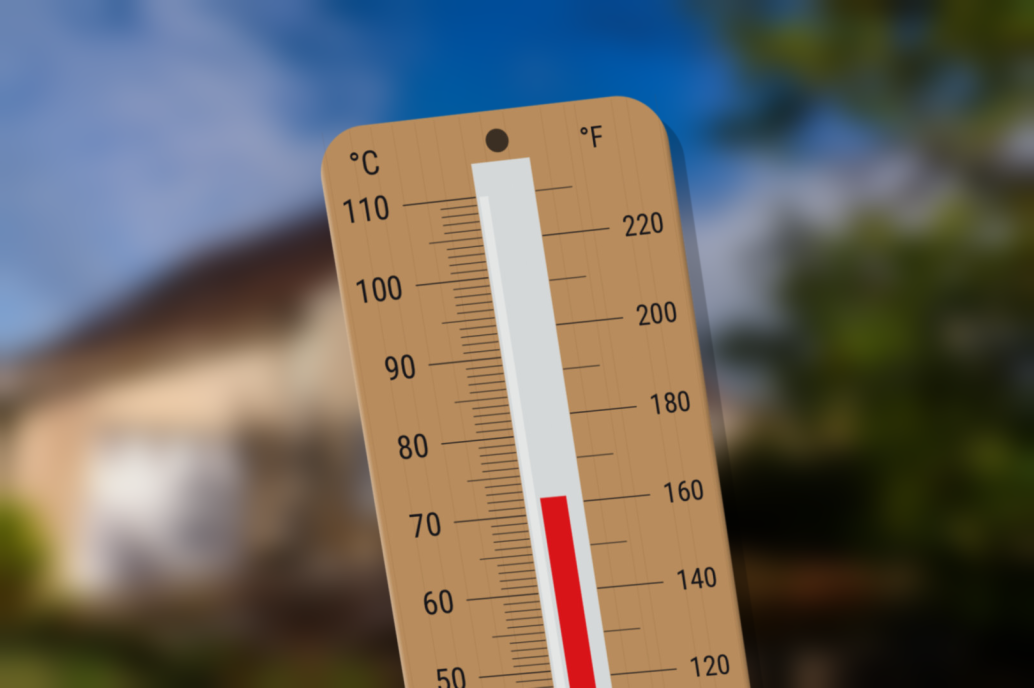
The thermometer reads 72 °C
